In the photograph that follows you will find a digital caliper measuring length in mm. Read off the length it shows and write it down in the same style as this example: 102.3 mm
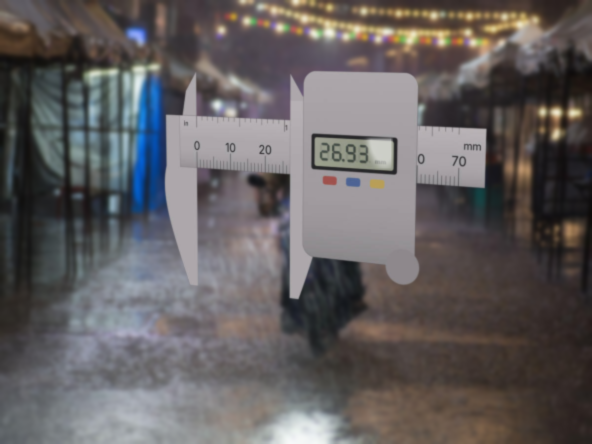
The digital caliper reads 26.93 mm
